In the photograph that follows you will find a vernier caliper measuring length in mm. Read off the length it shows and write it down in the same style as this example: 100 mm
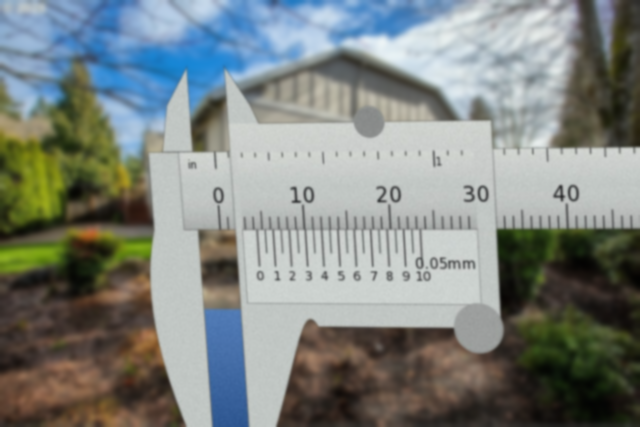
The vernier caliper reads 4.4 mm
